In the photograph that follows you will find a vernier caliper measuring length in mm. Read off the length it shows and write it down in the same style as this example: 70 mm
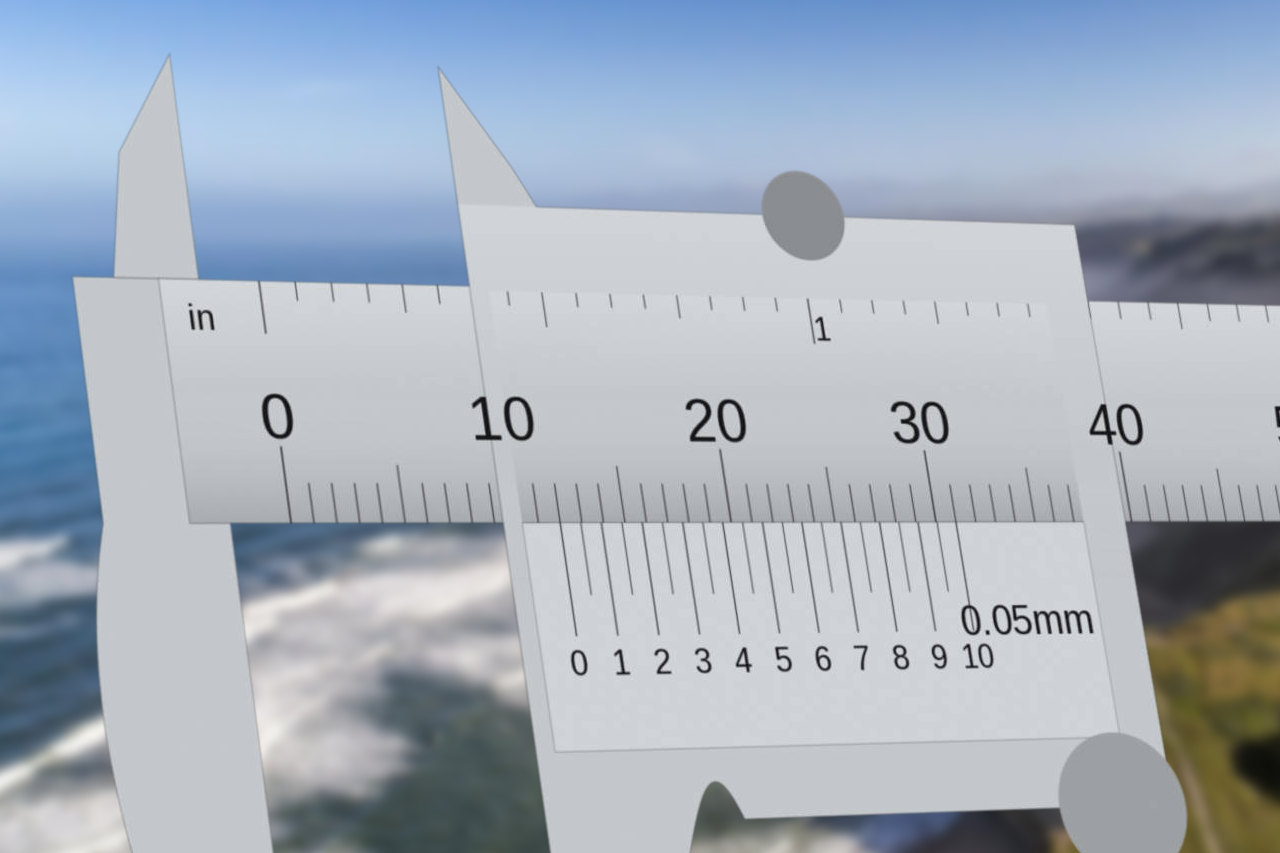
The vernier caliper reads 12.0 mm
